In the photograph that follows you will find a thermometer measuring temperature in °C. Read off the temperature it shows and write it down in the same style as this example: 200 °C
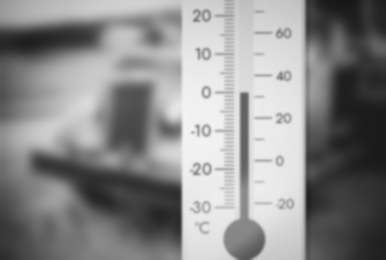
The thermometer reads 0 °C
